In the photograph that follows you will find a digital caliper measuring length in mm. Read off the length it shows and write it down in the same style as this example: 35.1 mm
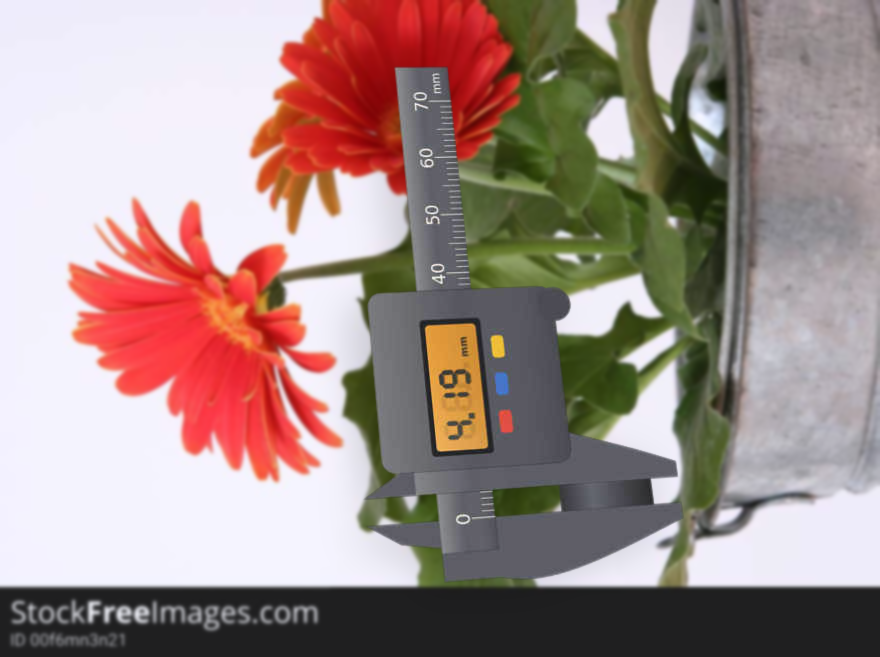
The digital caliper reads 4.19 mm
